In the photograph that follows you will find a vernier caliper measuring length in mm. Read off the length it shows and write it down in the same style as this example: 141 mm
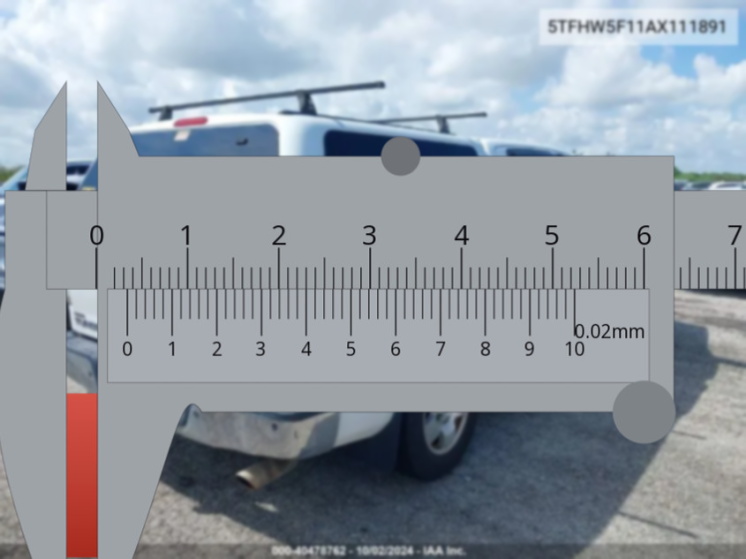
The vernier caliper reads 3.4 mm
